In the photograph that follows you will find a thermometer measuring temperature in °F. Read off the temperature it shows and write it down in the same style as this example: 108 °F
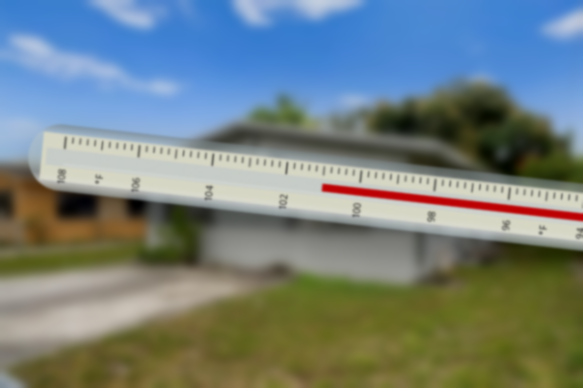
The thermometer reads 101 °F
